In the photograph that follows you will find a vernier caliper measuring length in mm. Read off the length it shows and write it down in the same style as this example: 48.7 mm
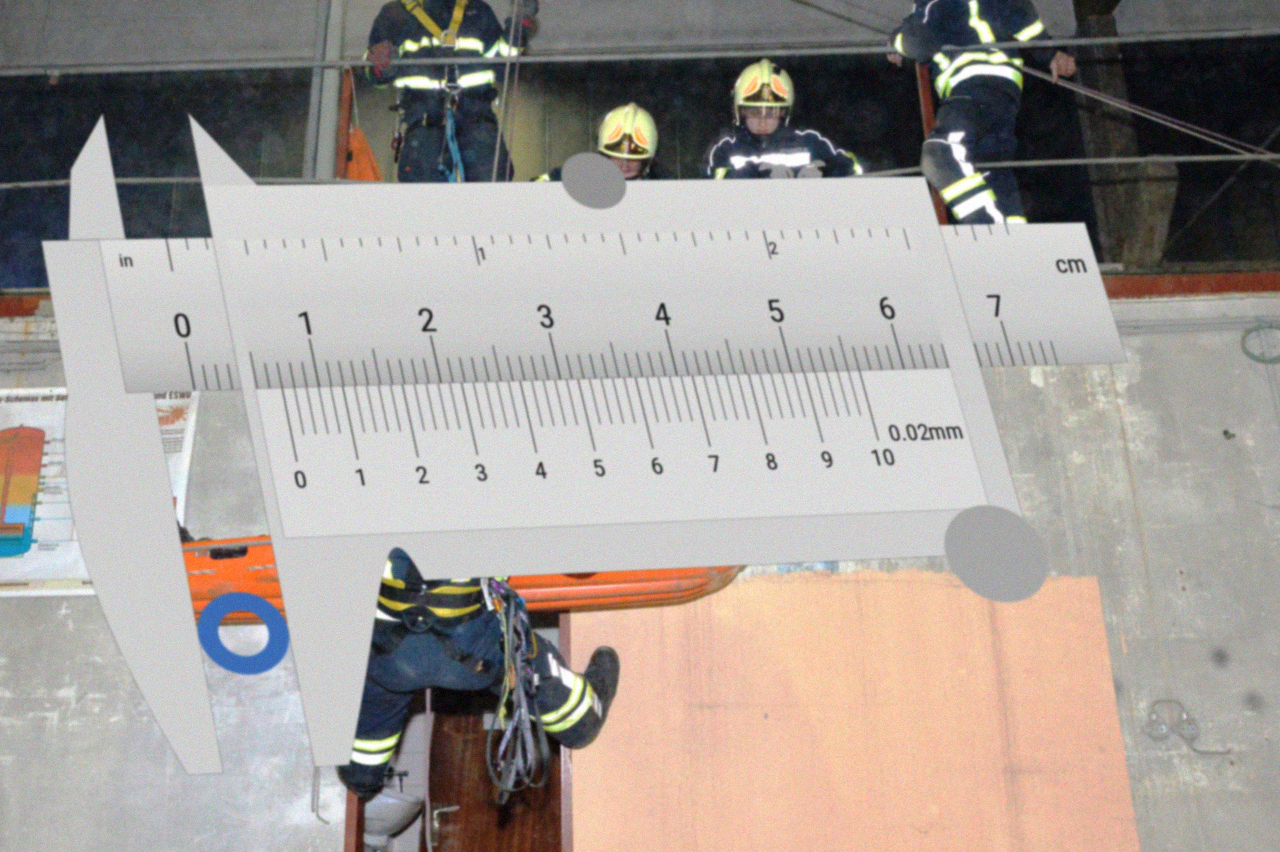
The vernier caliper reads 7.0 mm
